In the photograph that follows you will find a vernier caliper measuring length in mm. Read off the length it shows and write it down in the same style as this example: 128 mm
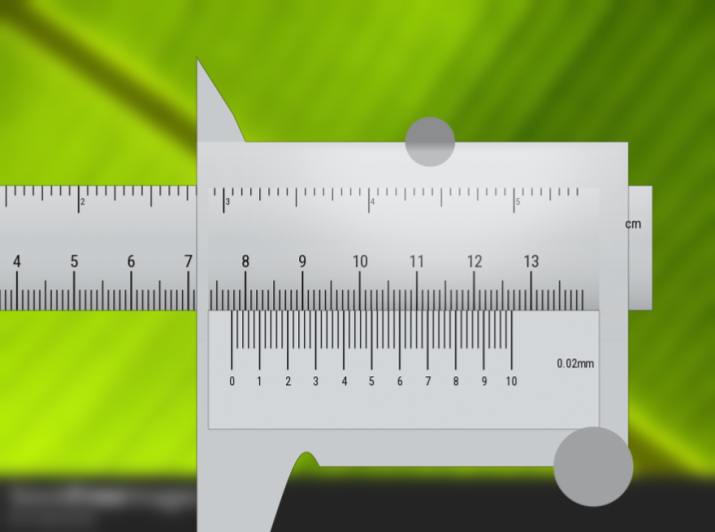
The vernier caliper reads 77.6 mm
